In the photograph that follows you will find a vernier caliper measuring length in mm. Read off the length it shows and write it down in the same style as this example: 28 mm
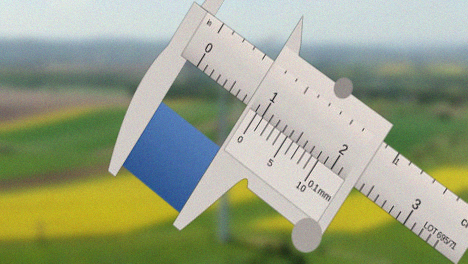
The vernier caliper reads 9.2 mm
